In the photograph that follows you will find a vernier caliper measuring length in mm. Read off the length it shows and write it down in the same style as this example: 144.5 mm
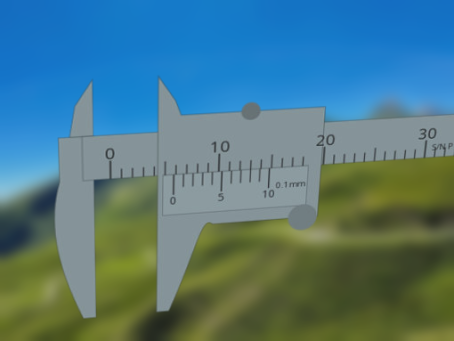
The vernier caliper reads 5.8 mm
